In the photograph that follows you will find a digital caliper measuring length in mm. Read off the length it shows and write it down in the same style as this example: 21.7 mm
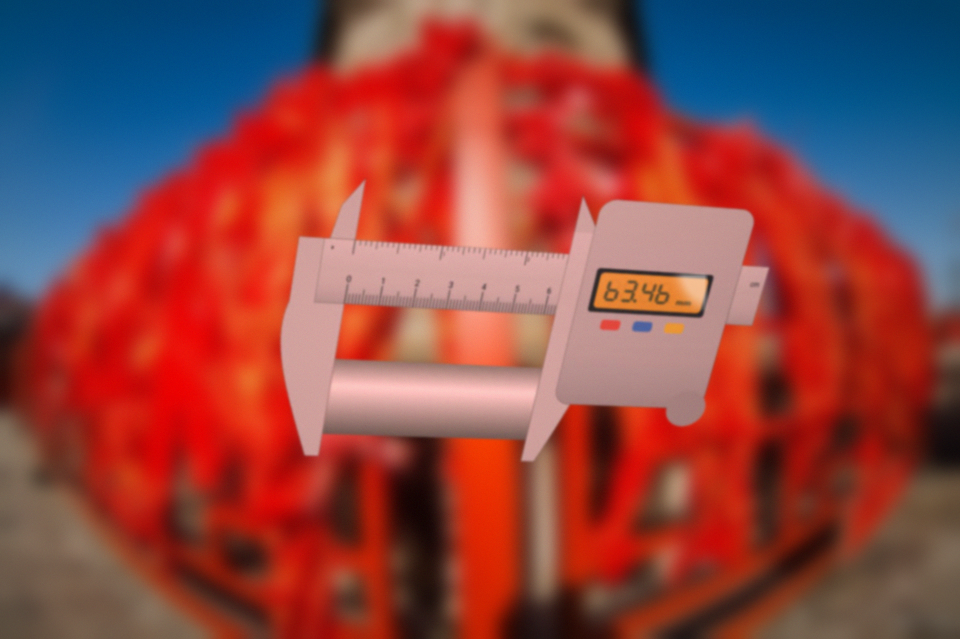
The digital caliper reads 63.46 mm
